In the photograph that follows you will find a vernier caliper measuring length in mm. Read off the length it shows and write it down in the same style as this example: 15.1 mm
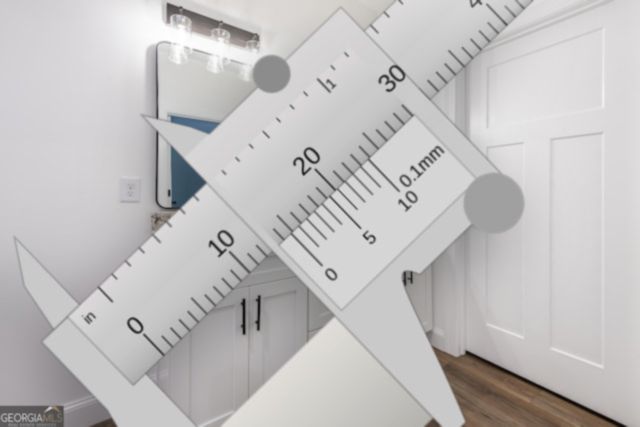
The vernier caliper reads 14.8 mm
